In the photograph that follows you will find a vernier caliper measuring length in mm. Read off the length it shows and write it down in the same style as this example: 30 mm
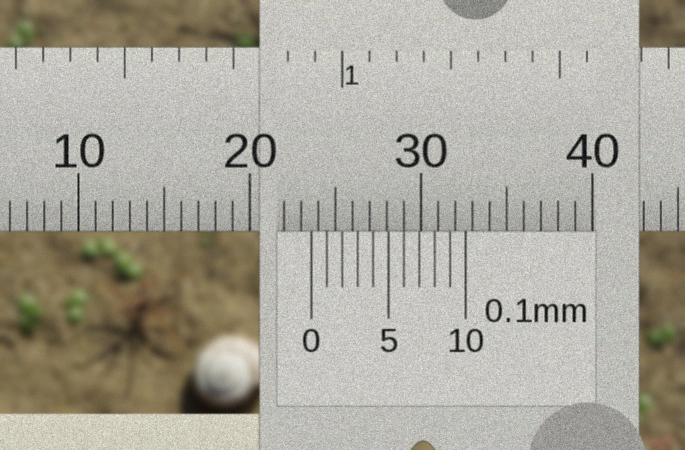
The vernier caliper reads 23.6 mm
